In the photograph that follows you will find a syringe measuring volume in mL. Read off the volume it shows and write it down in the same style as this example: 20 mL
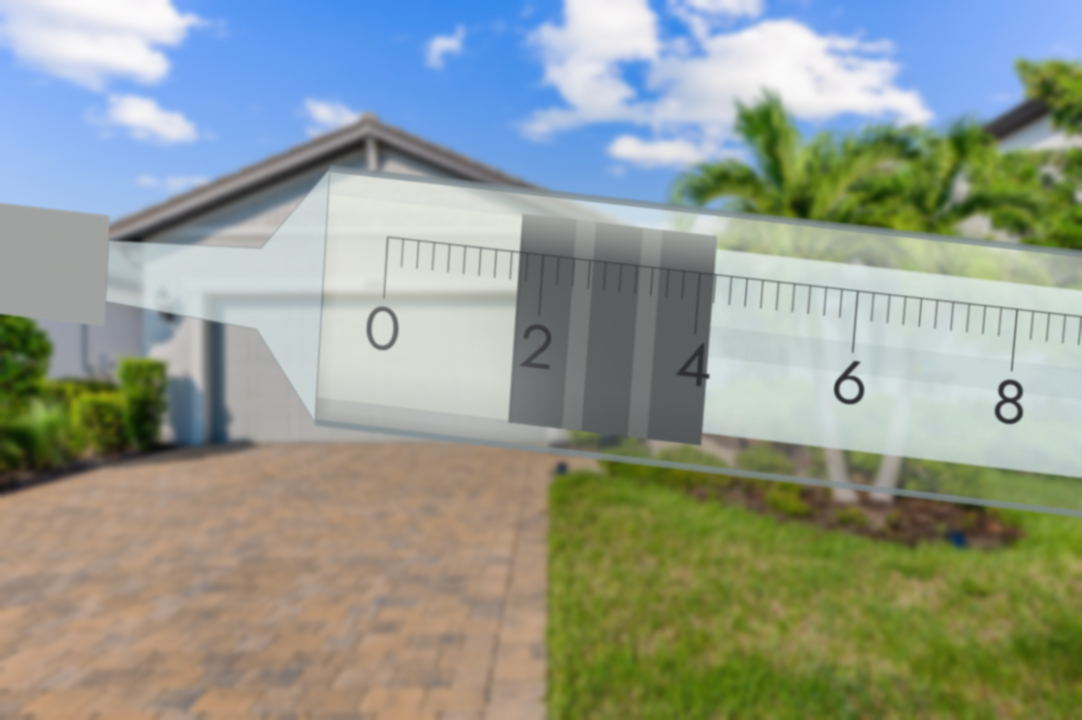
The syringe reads 1.7 mL
